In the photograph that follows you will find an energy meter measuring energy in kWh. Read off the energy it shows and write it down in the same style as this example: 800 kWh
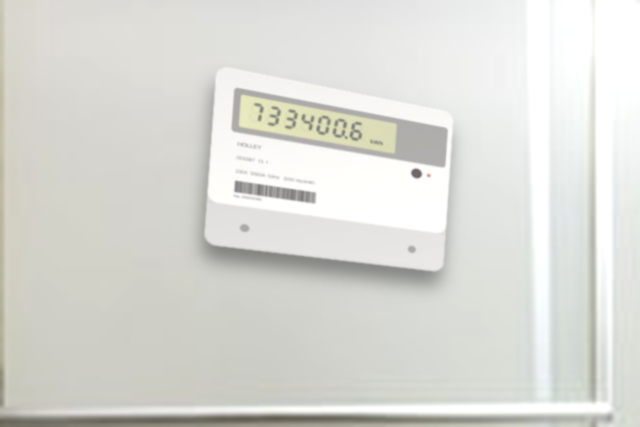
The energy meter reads 733400.6 kWh
